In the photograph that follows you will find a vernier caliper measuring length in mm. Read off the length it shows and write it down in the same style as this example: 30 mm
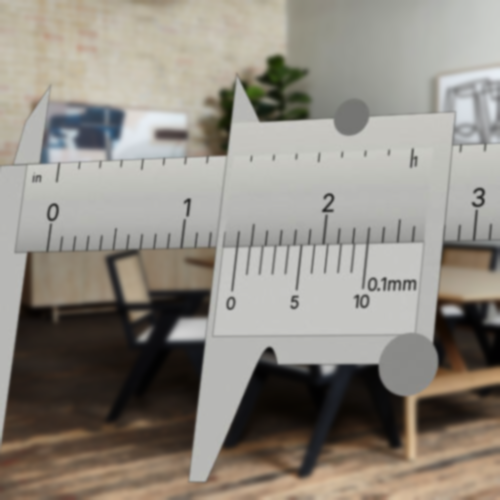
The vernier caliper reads 14.0 mm
